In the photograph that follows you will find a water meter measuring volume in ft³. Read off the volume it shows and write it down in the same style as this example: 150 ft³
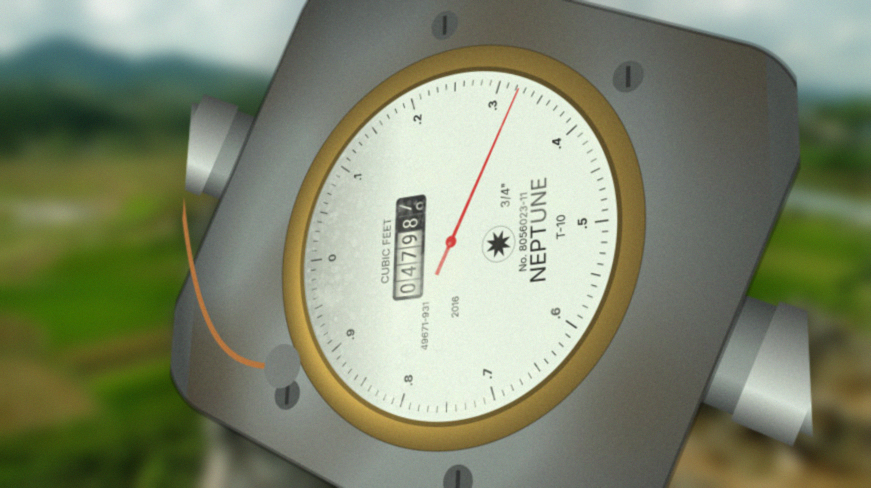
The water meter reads 47987.32 ft³
